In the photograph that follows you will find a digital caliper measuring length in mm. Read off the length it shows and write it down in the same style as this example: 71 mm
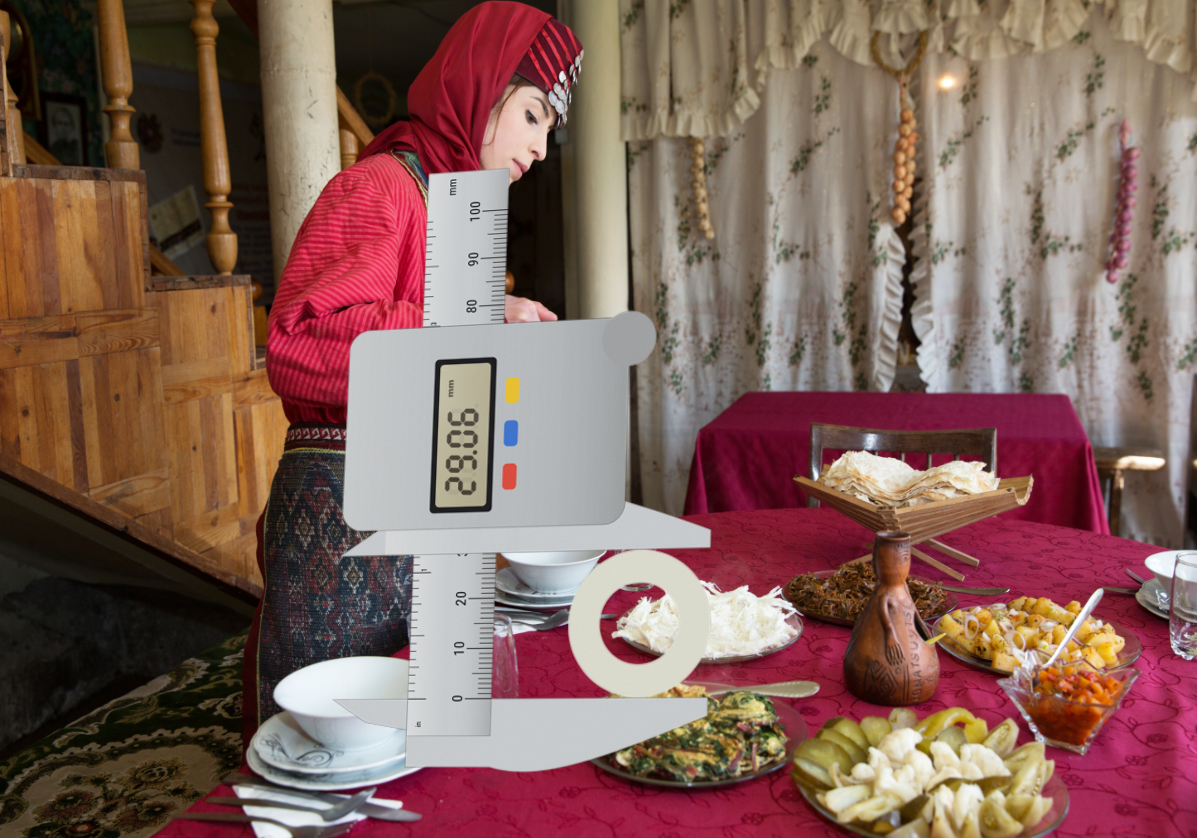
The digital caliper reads 29.06 mm
